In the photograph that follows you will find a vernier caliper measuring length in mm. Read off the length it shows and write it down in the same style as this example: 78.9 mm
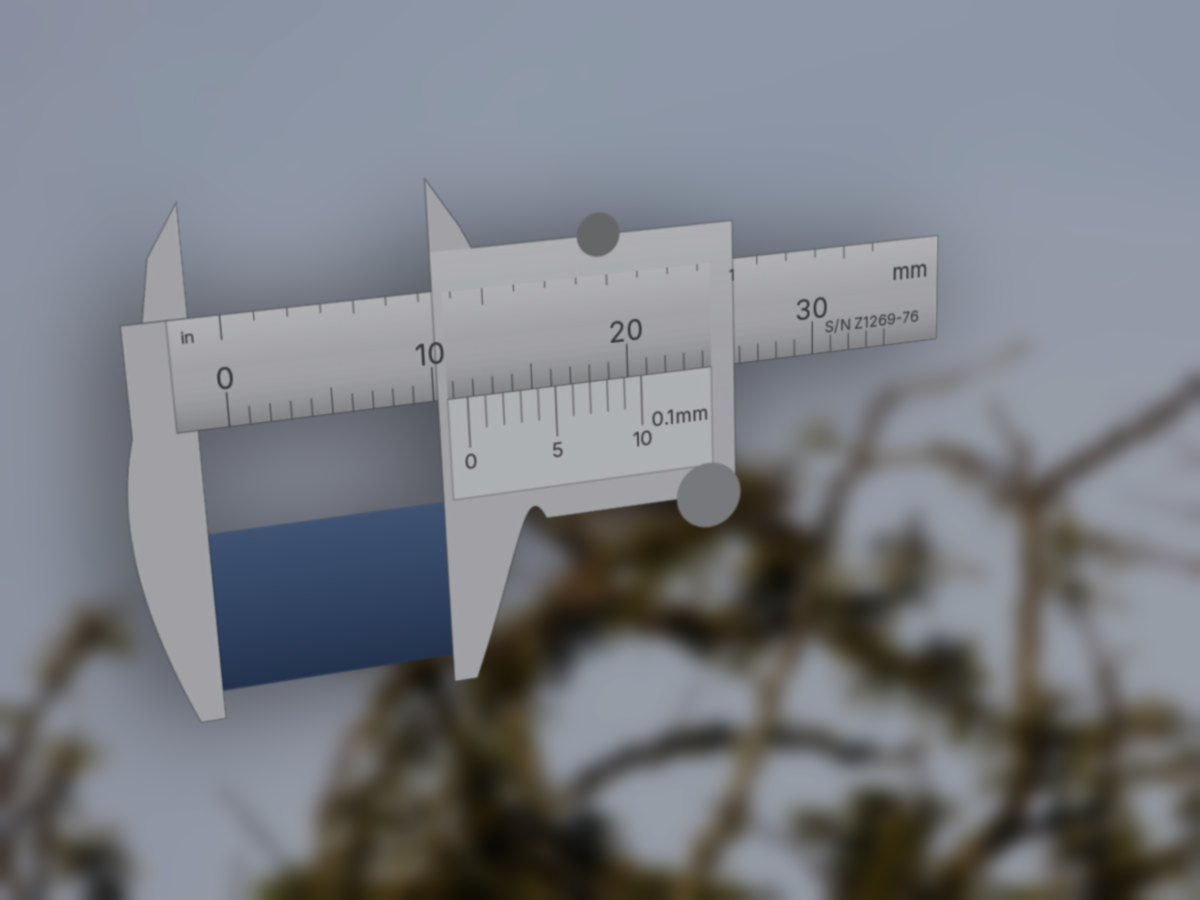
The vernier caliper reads 11.7 mm
